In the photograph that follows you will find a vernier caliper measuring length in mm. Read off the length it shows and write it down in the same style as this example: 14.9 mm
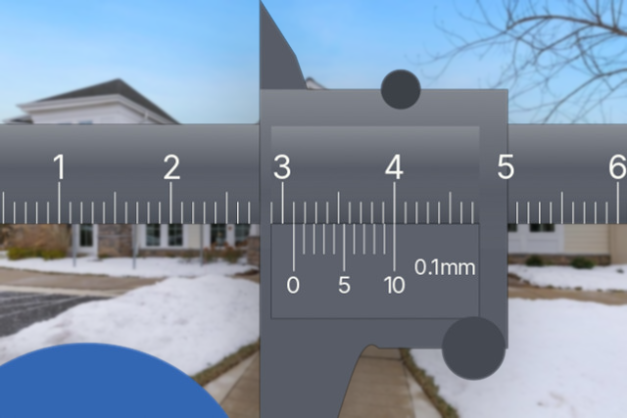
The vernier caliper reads 31.0 mm
